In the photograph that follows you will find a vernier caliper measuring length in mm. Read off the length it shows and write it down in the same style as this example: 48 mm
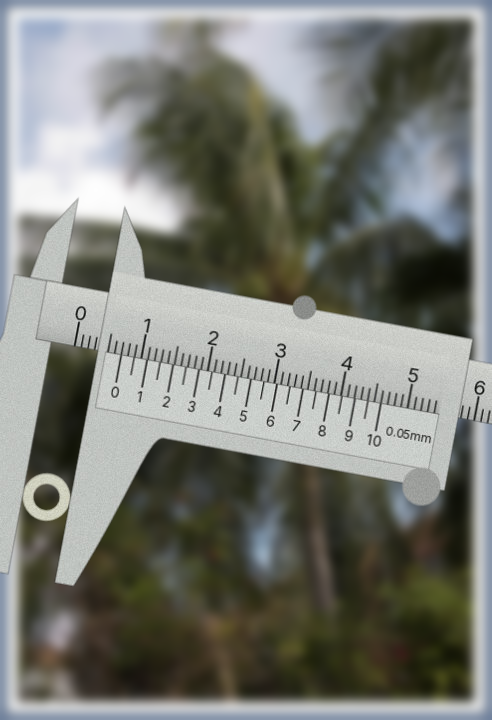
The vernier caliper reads 7.0 mm
